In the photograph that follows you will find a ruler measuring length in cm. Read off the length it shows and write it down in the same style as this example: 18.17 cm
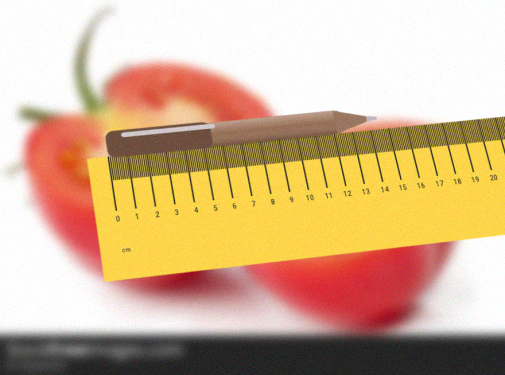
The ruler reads 14.5 cm
